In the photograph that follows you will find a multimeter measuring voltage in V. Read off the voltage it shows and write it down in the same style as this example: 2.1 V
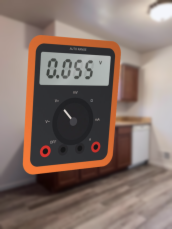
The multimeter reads 0.055 V
